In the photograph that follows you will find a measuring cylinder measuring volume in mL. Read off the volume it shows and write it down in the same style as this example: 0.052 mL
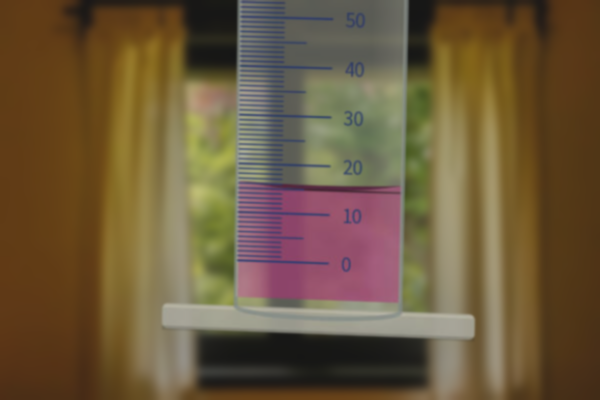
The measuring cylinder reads 15 mL
